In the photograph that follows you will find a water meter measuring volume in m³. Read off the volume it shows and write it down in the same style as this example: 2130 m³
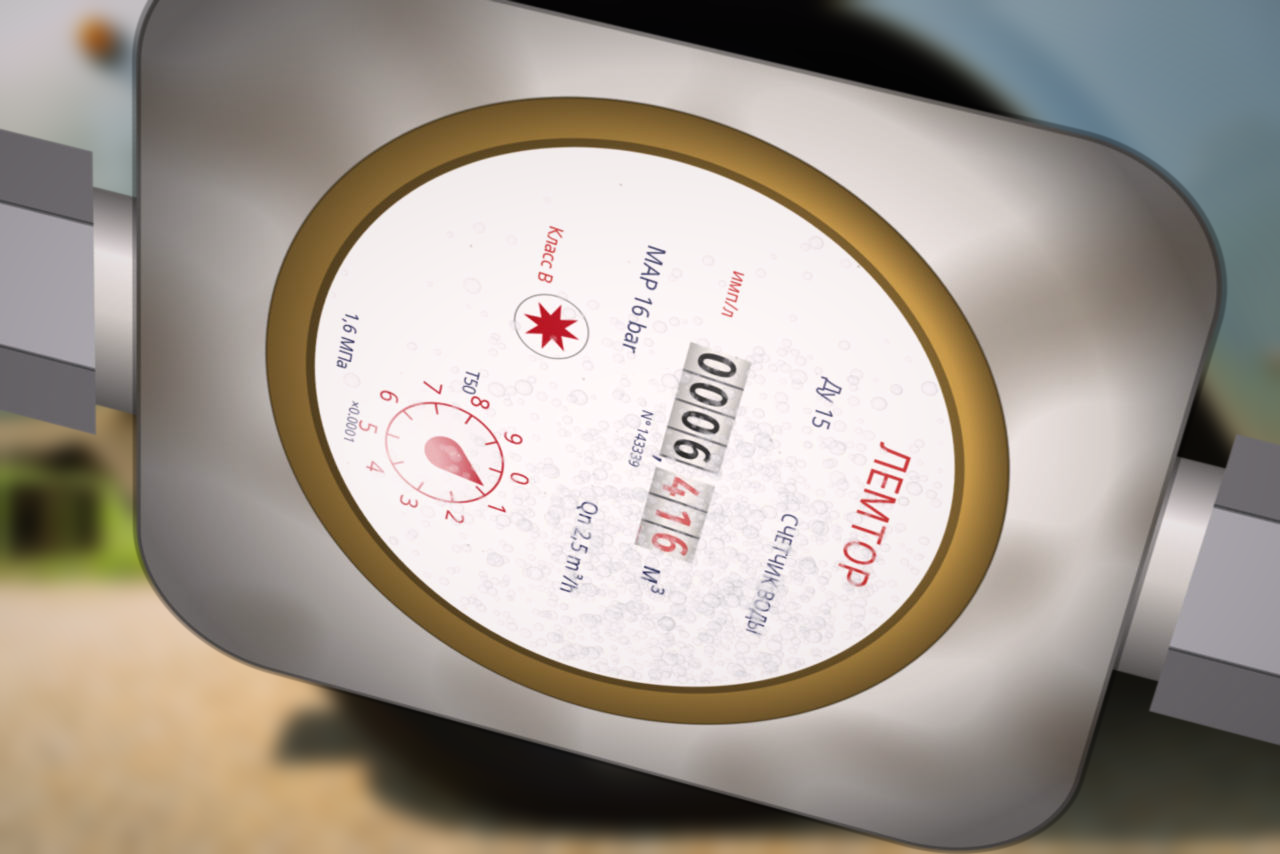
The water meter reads 6.4160 m³
